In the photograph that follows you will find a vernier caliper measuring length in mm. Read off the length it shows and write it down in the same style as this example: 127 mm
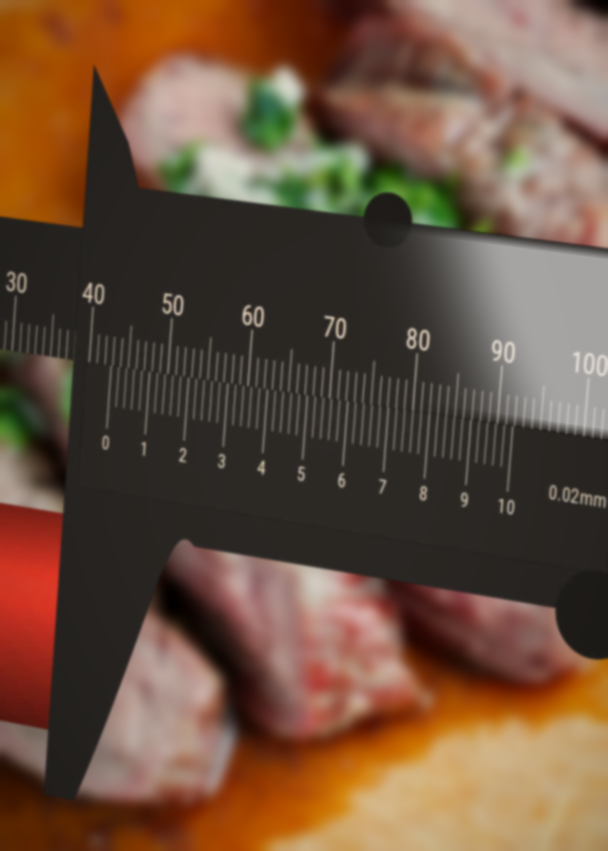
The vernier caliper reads 42.8 mm
